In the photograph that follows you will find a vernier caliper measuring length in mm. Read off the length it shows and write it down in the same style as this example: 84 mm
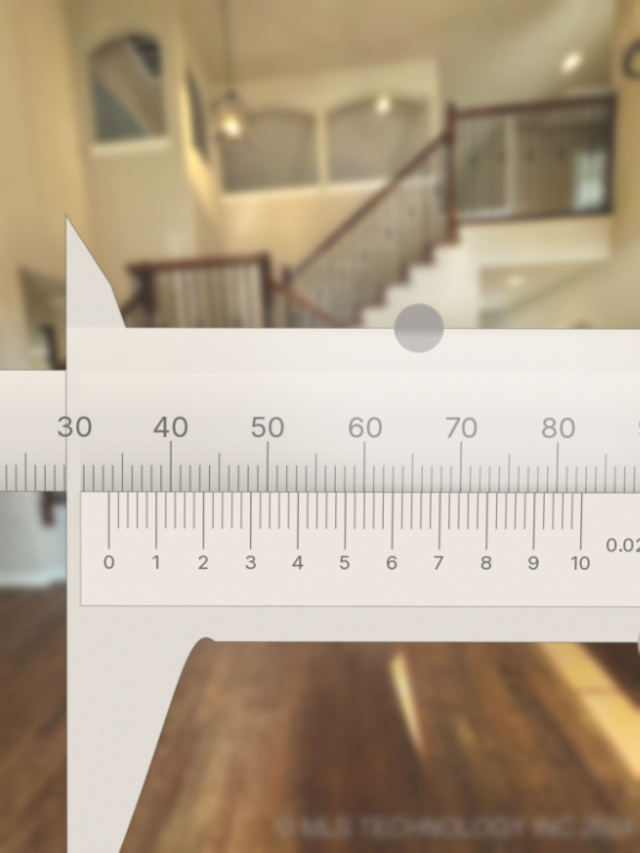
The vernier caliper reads 33.6 mm
